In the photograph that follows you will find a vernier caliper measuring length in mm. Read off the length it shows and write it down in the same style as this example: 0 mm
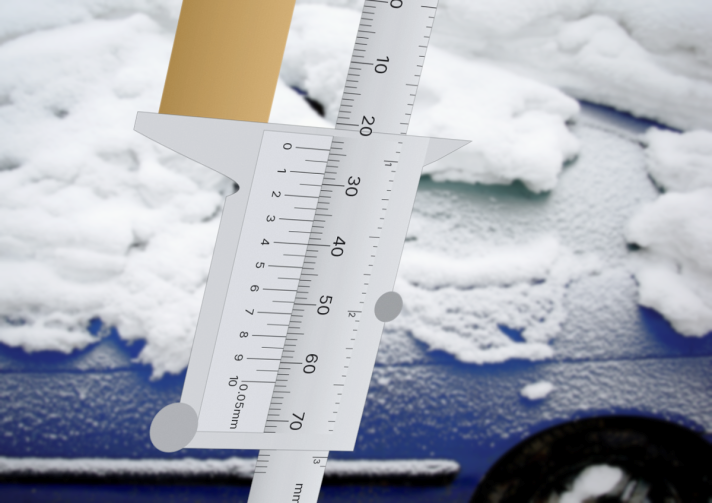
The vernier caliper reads 24.4 mm
